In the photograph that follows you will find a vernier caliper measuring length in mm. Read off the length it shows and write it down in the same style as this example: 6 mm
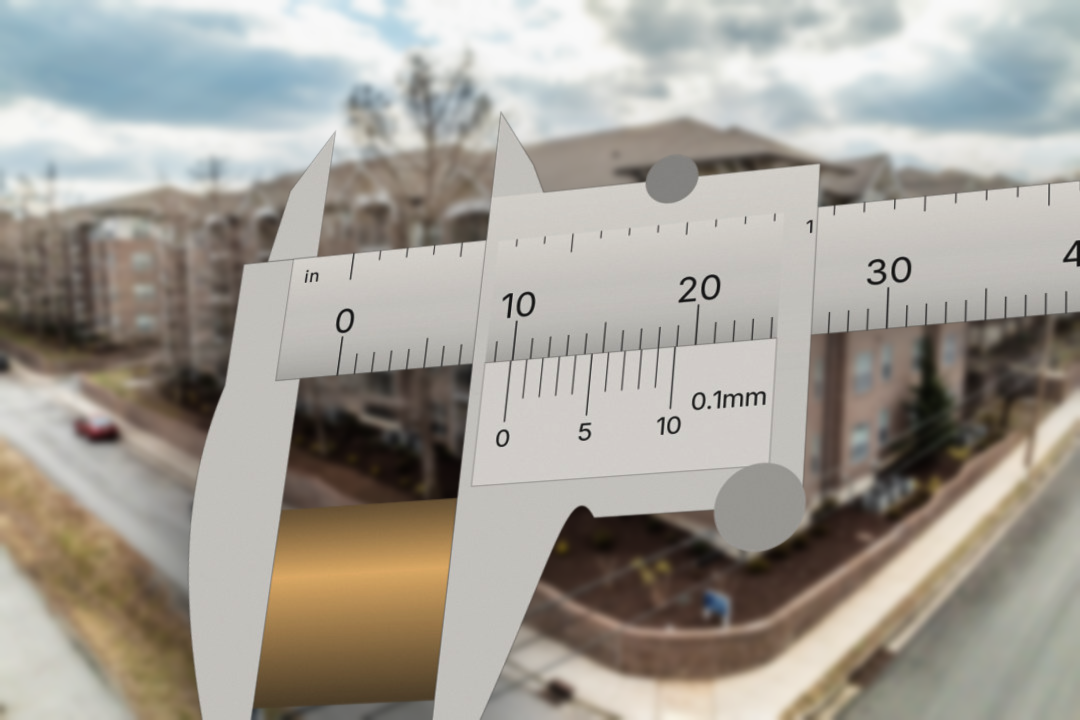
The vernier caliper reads 9.9 mm
